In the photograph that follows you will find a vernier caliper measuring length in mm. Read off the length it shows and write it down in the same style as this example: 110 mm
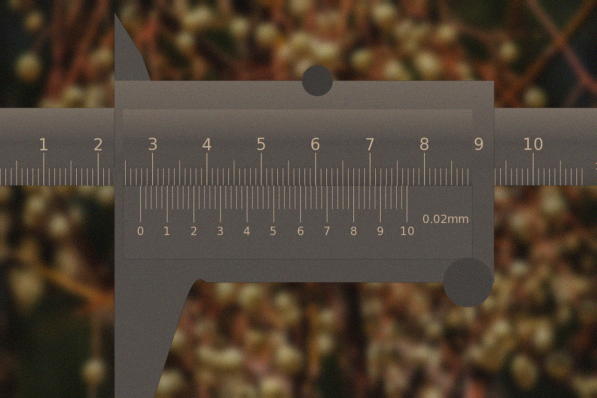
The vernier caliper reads 27.8 mm
